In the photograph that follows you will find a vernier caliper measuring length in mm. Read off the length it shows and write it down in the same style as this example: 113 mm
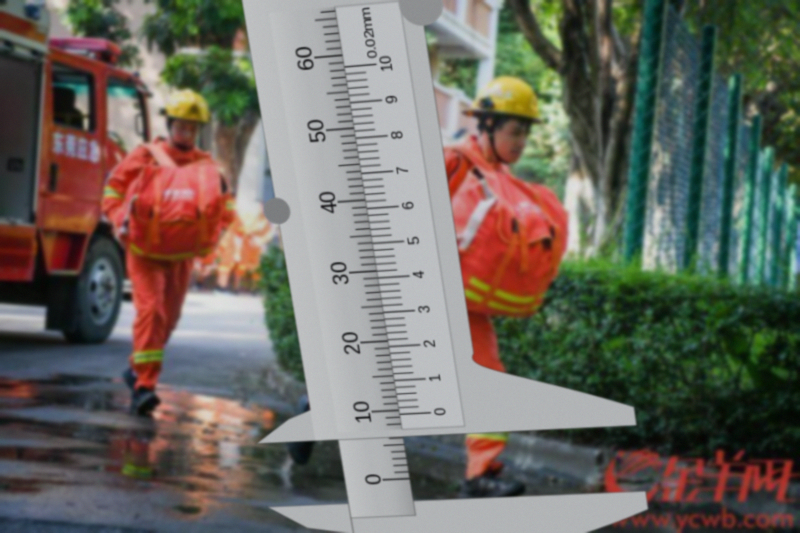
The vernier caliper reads 9.4 mm
